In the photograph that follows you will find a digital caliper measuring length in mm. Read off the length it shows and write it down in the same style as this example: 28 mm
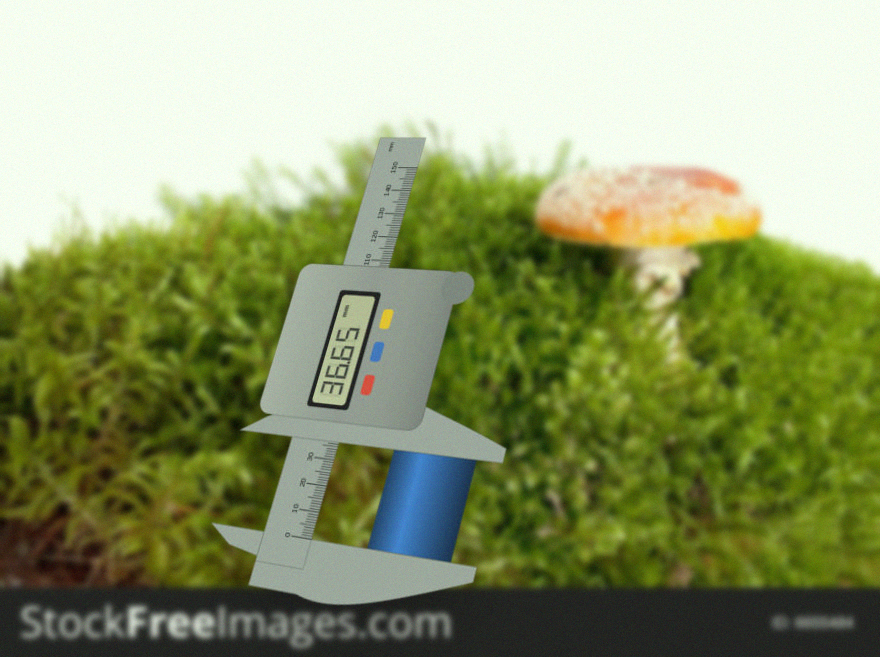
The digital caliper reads 36.65 mm
